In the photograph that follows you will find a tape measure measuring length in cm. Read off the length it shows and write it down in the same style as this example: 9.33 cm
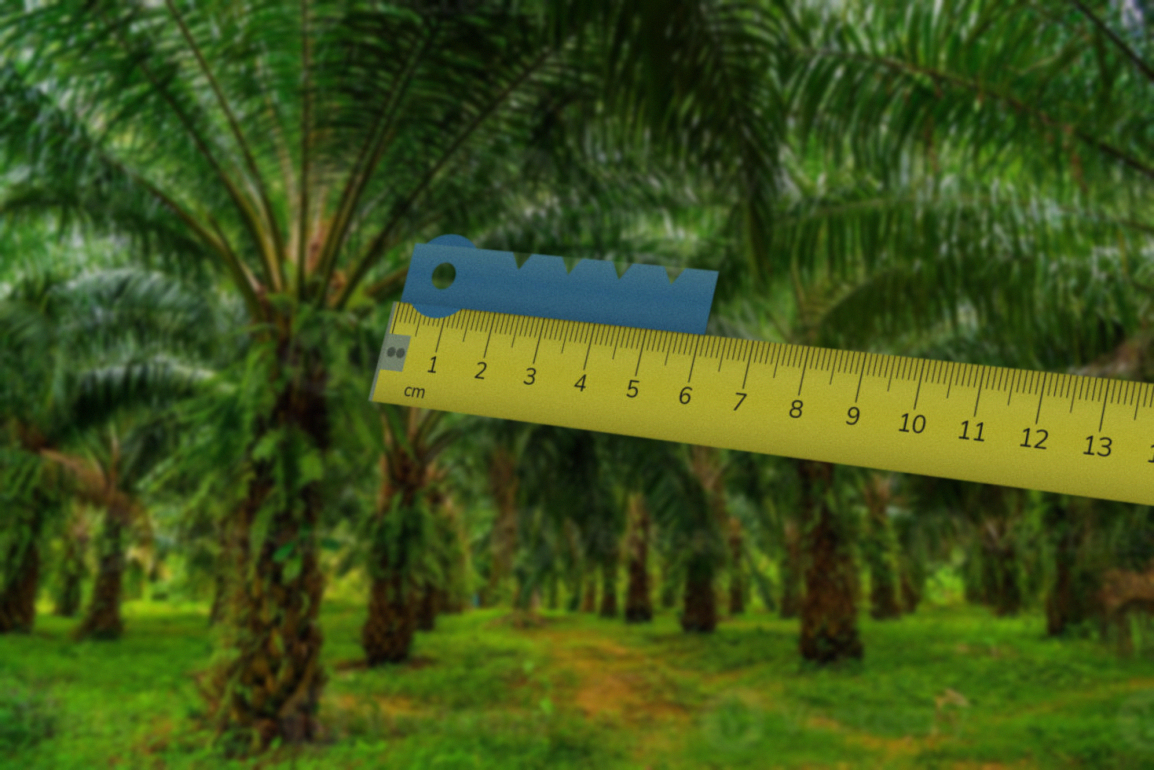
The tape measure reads 6.1 cm
